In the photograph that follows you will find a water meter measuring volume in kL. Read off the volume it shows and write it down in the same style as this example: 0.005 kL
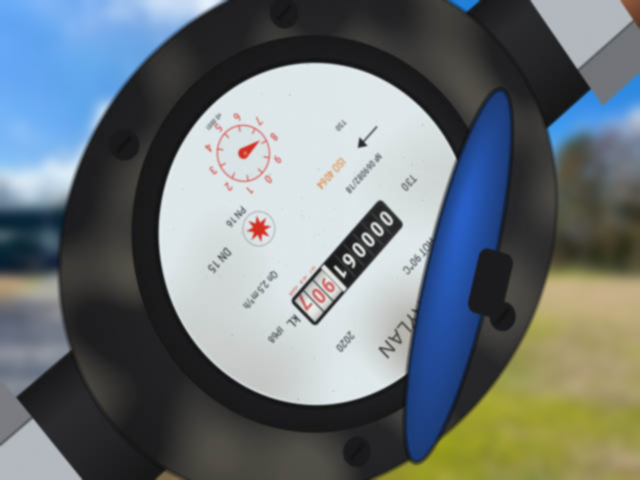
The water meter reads 61.9067 kL
